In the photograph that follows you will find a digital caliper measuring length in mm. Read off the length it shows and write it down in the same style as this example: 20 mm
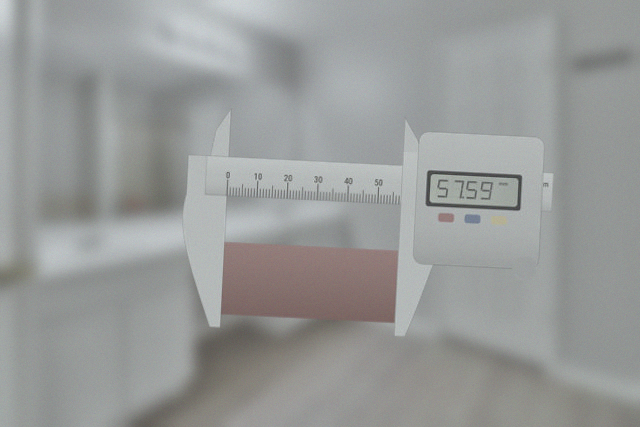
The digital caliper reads 57.59 mm
